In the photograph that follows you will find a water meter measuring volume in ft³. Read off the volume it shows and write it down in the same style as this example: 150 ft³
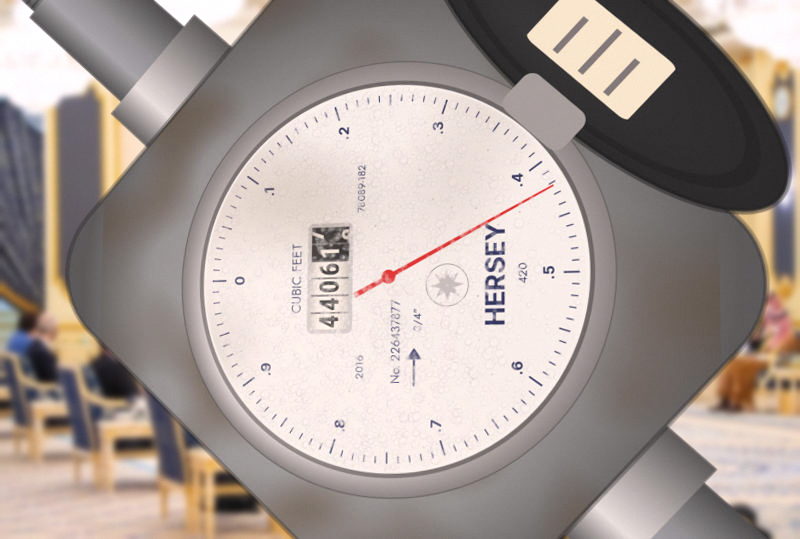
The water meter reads 440617.42 ft³
